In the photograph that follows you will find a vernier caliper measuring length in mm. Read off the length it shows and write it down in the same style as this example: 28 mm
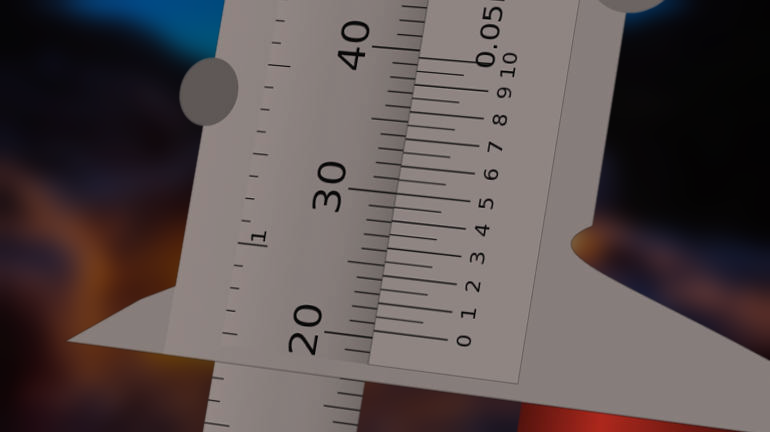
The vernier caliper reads 20.5 mm
